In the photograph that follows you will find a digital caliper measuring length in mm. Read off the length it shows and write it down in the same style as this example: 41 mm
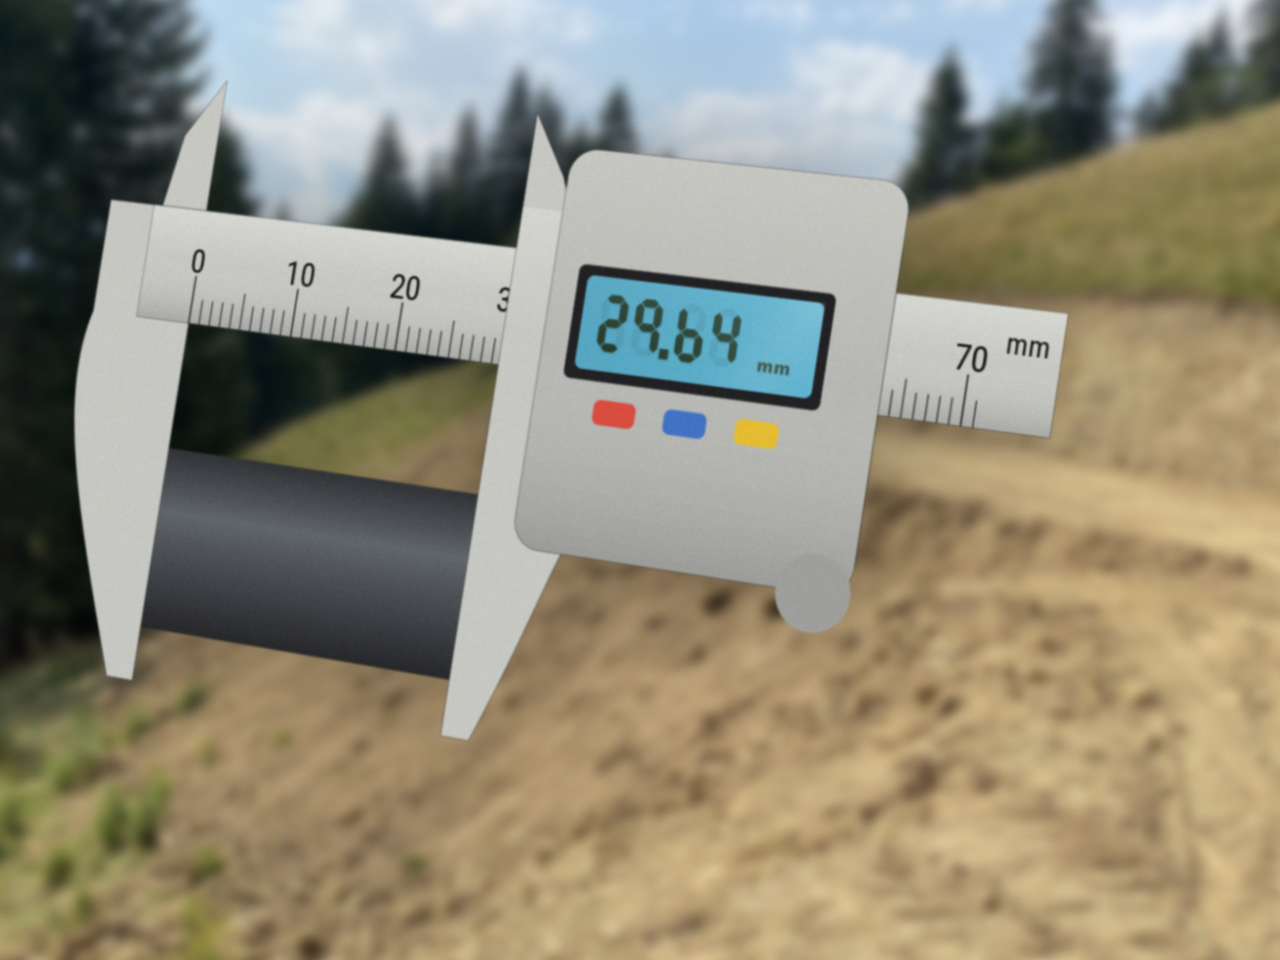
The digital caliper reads 29.64 mm
